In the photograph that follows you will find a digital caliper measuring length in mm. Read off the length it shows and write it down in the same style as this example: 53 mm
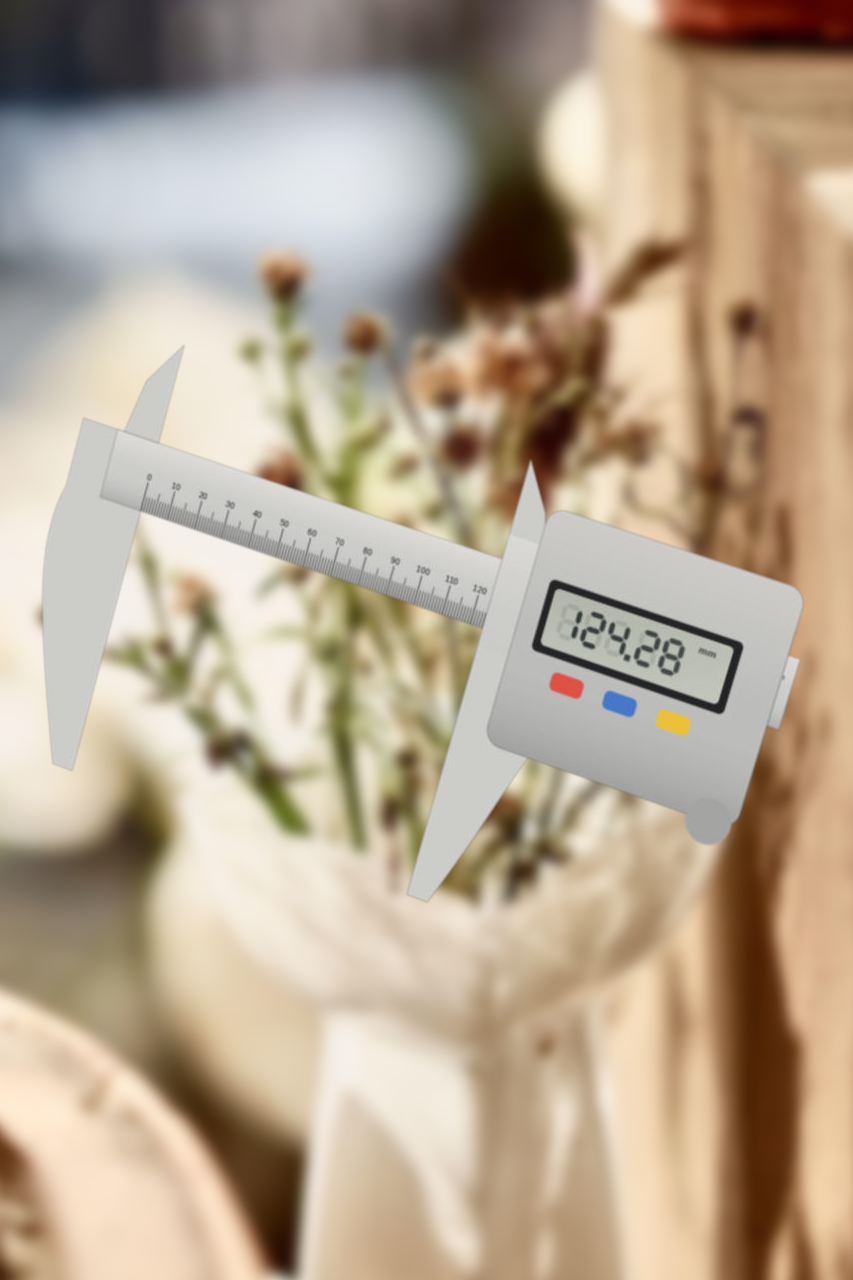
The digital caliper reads 124.28 mm
